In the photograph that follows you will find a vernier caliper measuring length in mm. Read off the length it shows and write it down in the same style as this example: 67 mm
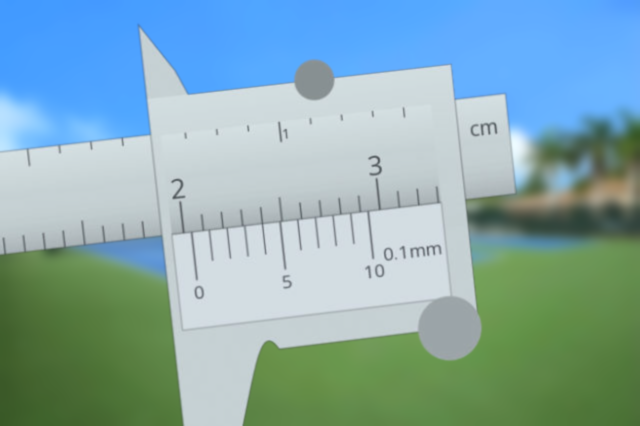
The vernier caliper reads 20.4 mm
